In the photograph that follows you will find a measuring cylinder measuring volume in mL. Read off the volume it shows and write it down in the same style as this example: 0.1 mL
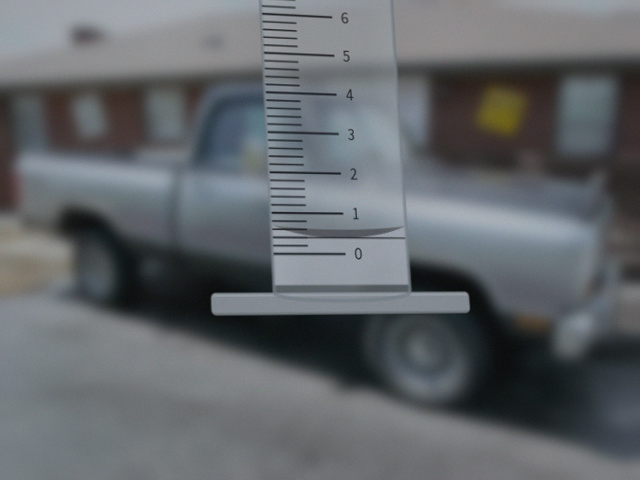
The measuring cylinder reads 0.4 mL
